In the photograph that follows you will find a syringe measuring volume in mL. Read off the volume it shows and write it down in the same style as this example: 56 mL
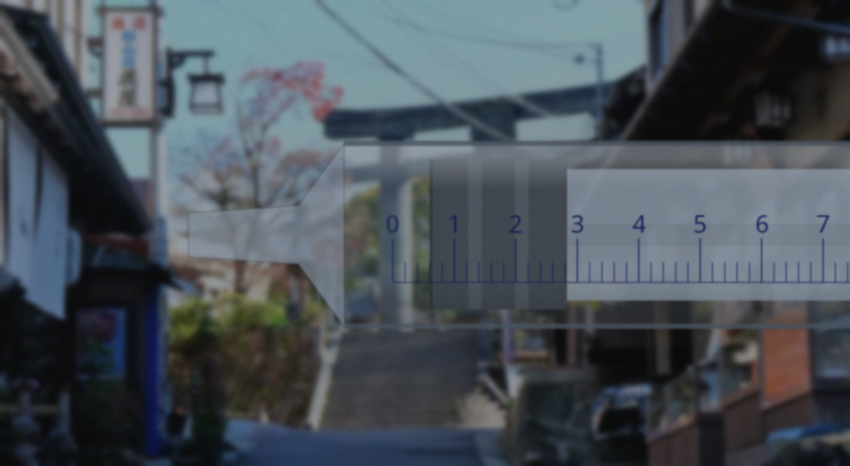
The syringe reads 0.6 mL
